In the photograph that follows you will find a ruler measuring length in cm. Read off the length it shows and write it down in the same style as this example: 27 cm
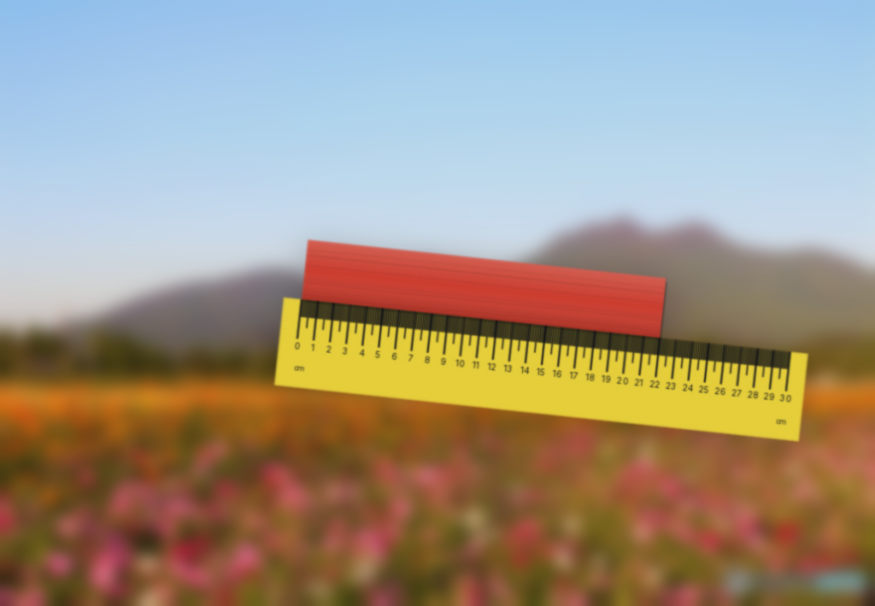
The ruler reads 22 cm
